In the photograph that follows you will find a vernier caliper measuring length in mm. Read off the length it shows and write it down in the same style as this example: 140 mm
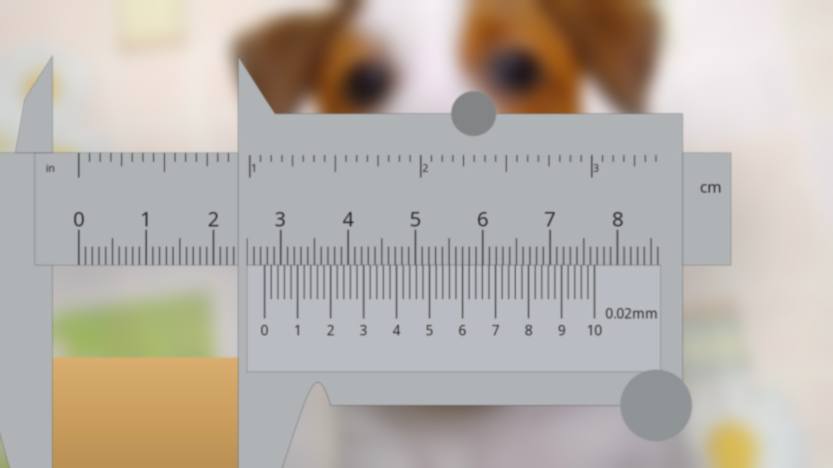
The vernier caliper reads 27.6 mm
